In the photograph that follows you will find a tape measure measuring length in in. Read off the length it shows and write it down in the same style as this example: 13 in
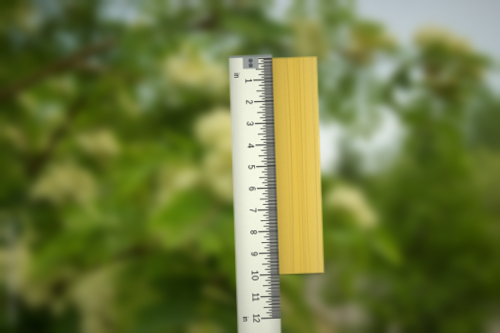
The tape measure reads 10 in
